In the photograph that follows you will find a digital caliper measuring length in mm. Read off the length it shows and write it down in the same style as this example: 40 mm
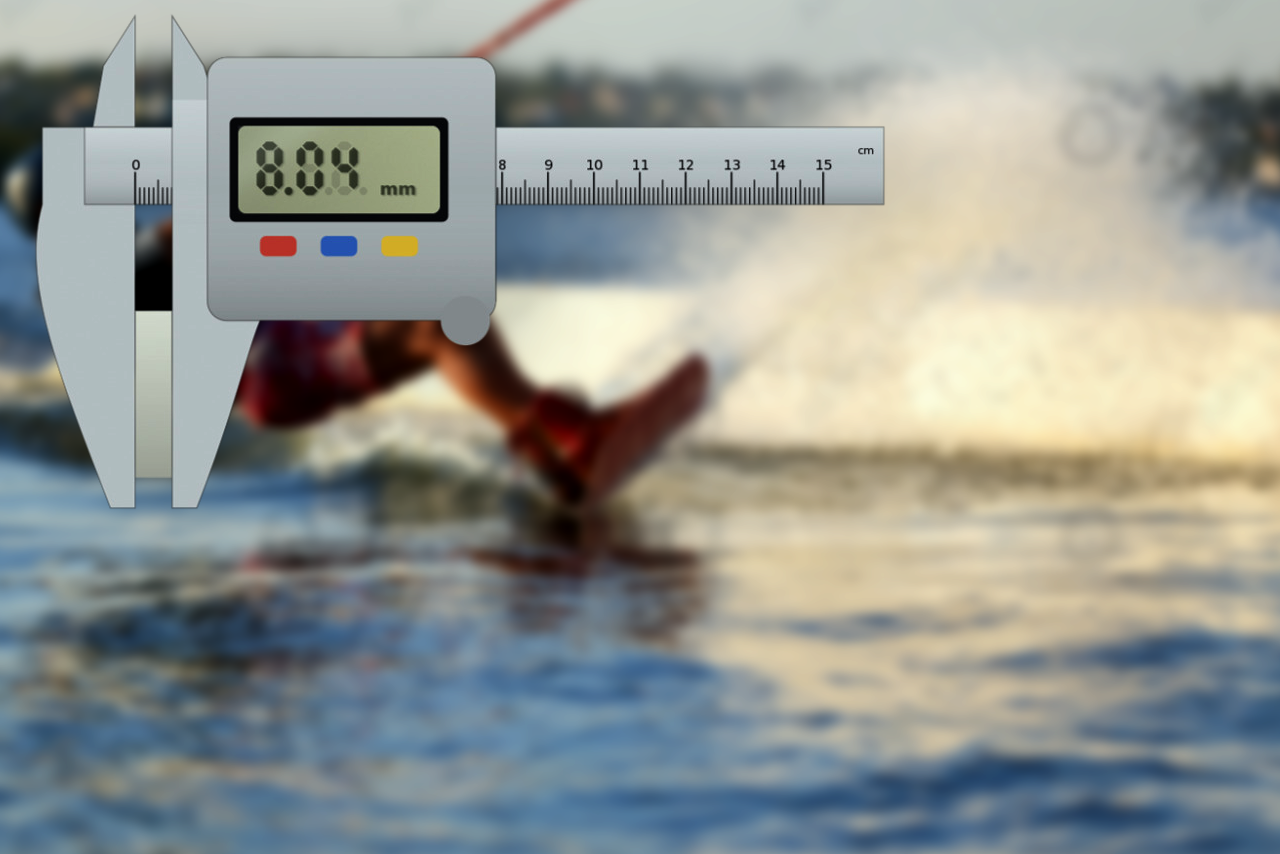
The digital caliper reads 8.04 mm
